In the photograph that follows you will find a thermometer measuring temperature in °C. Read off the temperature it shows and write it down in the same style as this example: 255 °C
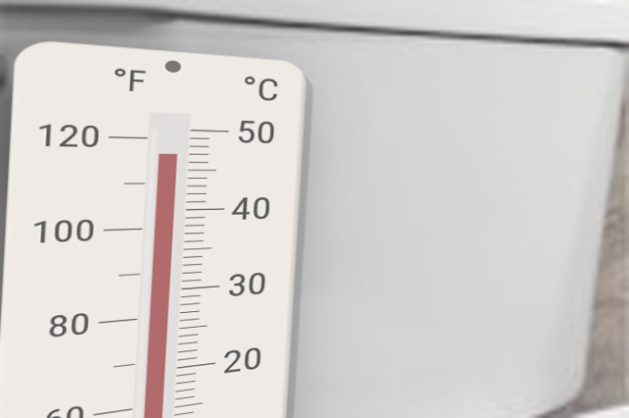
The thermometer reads 47 °C
